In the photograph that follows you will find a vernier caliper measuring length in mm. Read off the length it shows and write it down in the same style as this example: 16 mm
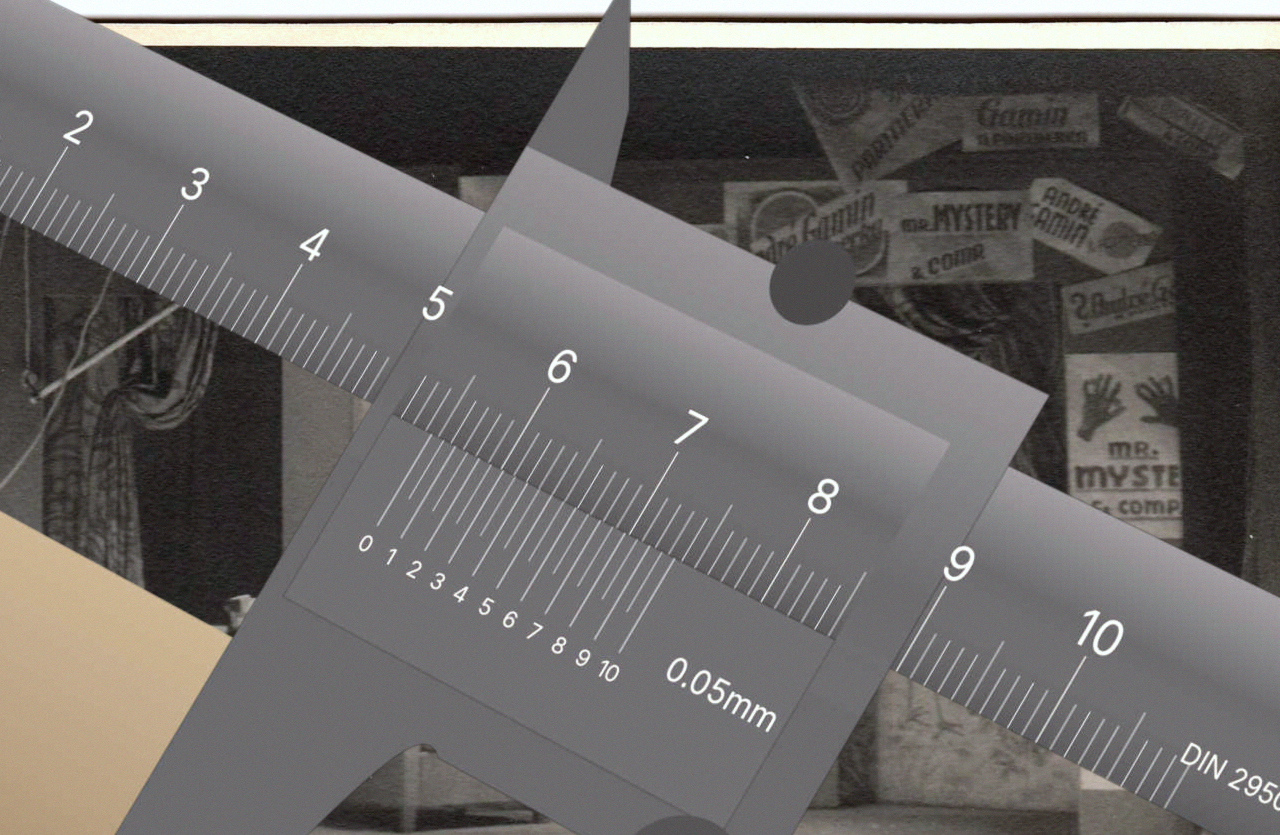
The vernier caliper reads 54.5 mm
